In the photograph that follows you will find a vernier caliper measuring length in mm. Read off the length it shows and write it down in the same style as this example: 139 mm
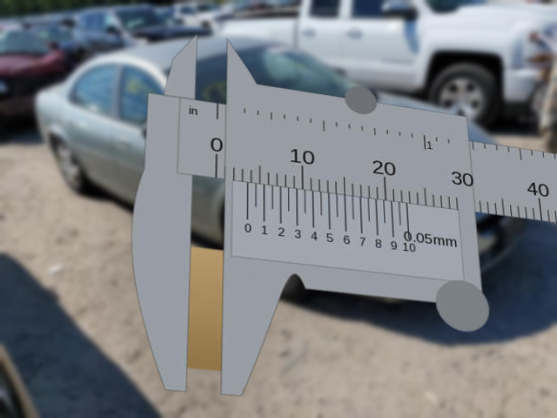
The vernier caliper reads 3.6 mm
